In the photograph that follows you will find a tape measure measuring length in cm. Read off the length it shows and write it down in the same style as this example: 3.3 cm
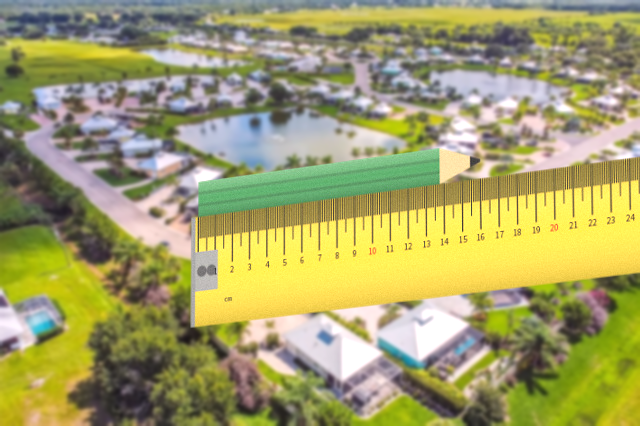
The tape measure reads 16 cm
